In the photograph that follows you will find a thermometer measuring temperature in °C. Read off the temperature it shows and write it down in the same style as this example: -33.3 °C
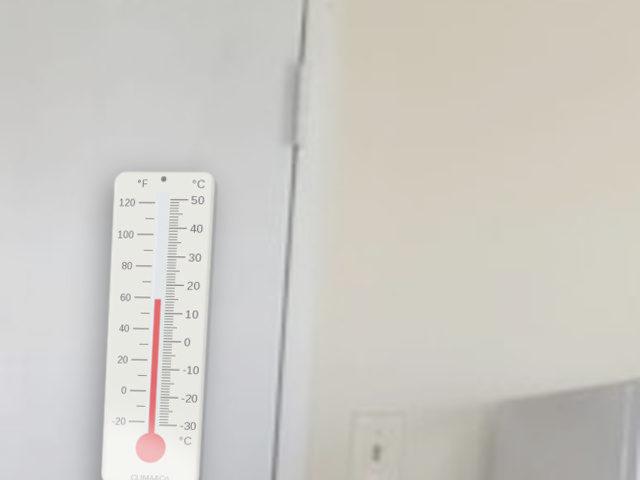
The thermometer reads 15 °C
